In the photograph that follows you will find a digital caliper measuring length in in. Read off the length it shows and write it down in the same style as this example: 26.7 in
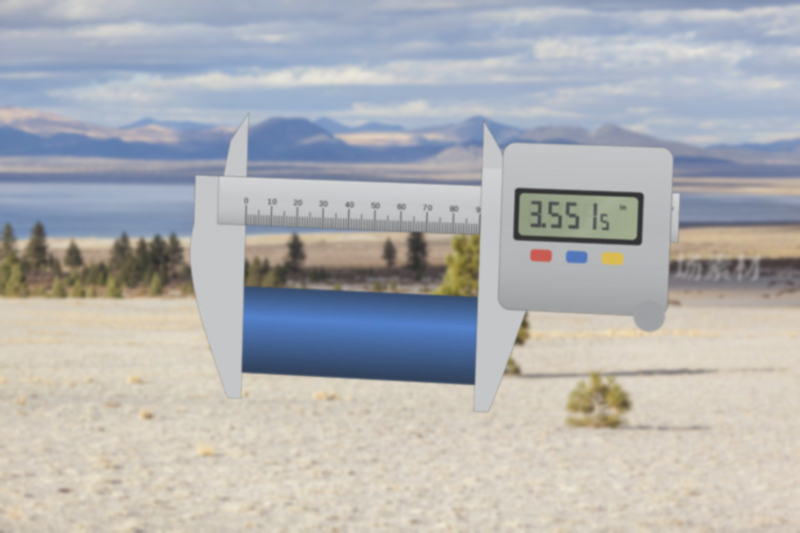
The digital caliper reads 3.5515 in
